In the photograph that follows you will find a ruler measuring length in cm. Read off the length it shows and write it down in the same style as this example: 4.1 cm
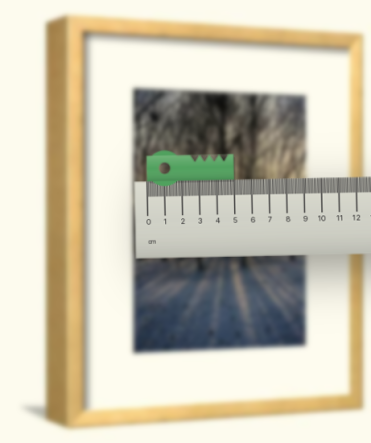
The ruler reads 5 cm
